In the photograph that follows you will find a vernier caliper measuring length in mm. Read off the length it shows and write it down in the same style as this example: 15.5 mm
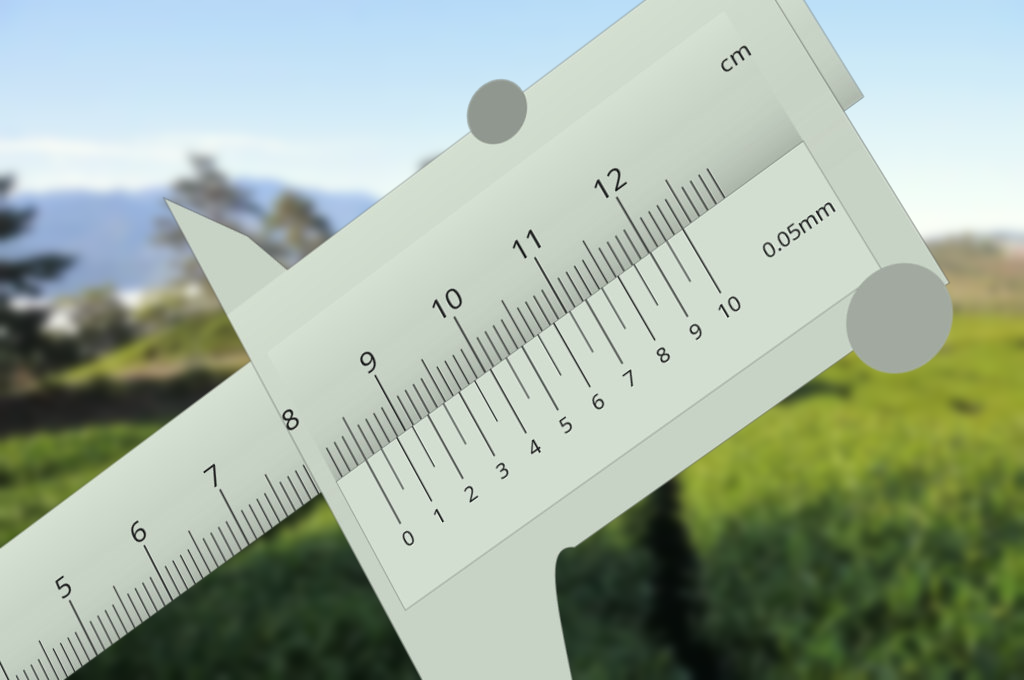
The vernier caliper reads 85.0 mm
